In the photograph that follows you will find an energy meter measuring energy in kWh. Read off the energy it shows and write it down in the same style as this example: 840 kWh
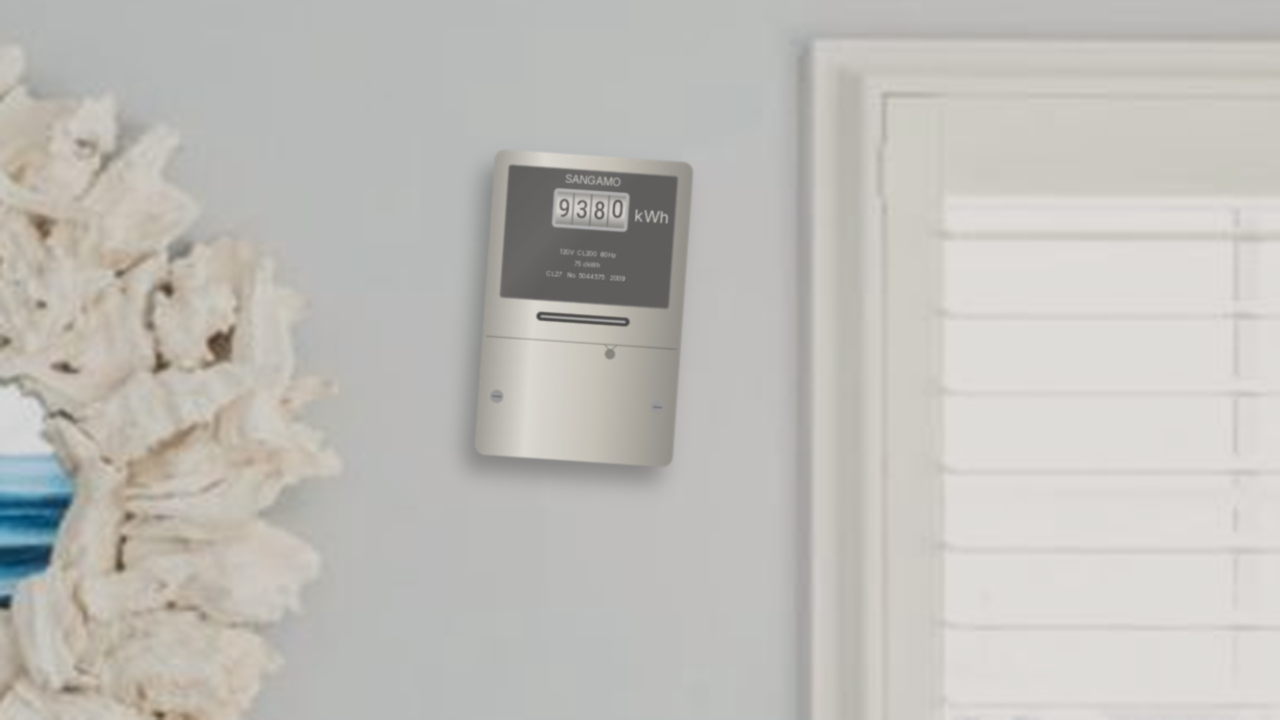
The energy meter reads 9380 kWh
